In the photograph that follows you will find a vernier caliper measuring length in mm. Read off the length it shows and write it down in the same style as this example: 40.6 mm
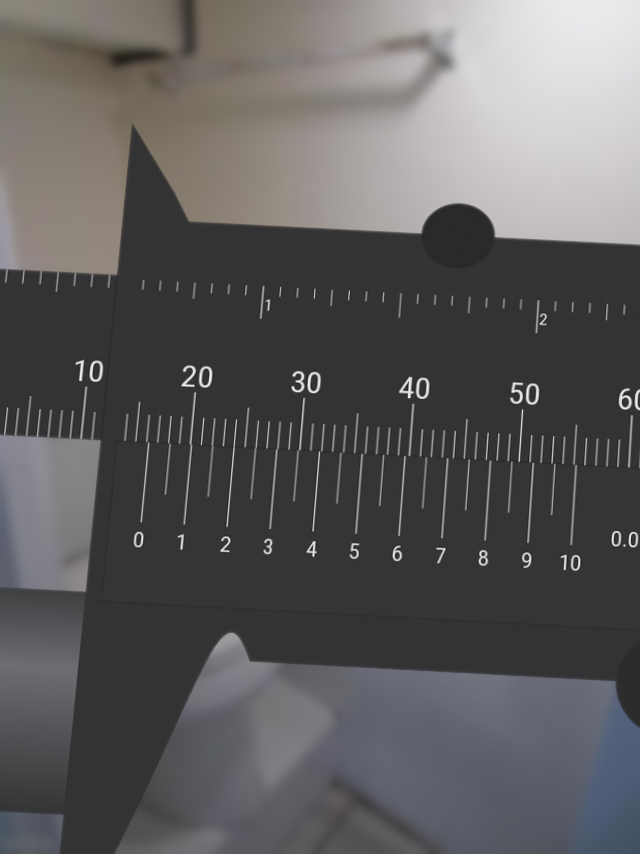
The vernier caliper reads 16.2 mm
